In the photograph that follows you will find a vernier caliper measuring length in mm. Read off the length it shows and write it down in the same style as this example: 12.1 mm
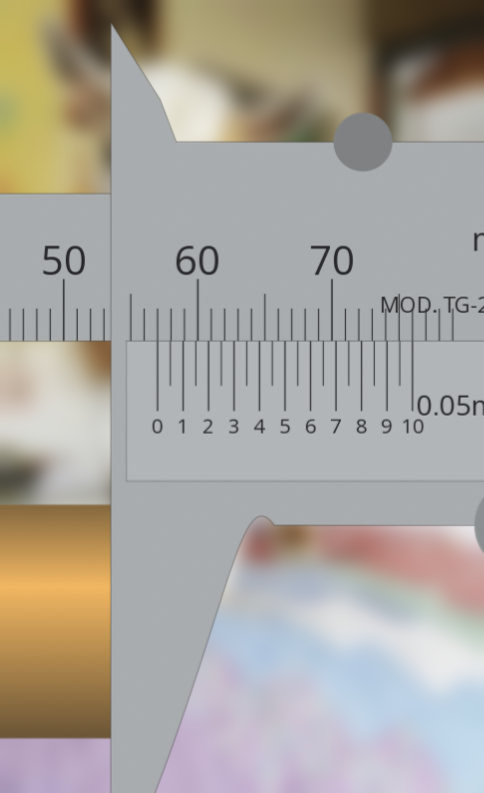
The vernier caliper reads 57.0 mm
